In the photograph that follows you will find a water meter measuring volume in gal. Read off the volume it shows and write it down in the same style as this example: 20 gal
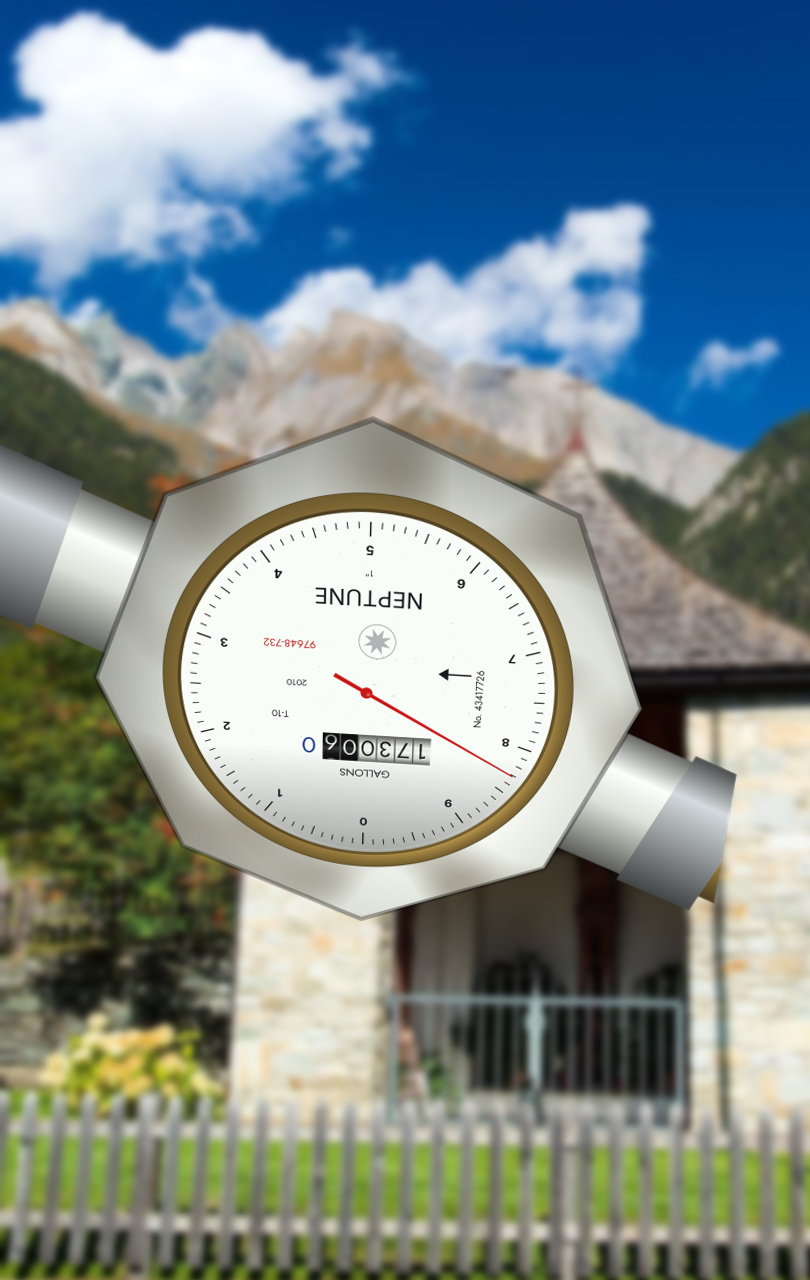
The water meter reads 1730058.3 gal
